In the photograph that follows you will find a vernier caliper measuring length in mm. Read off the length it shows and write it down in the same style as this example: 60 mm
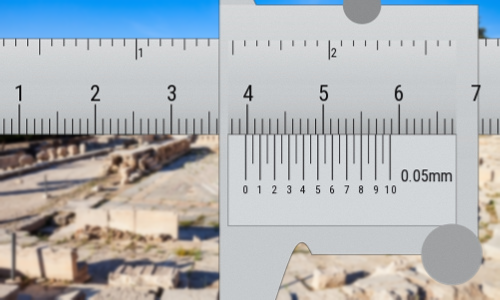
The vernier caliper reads 39.8 mm
